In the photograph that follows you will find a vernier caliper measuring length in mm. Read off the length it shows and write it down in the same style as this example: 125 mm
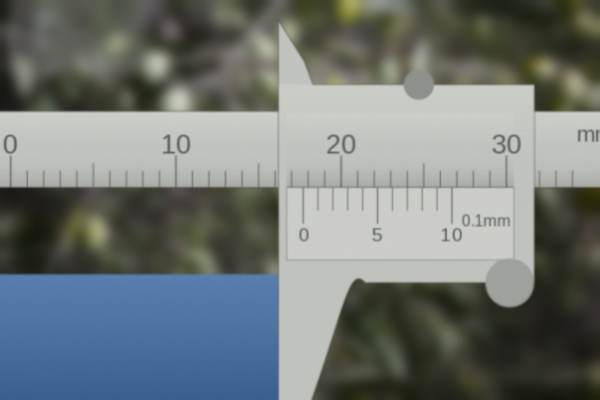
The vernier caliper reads 17.7 mm
